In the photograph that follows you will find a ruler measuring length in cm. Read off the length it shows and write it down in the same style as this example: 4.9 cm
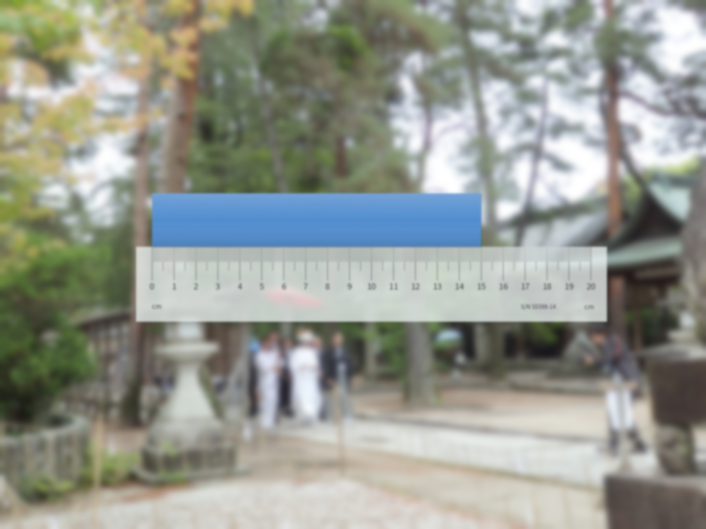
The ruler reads 15 cm
